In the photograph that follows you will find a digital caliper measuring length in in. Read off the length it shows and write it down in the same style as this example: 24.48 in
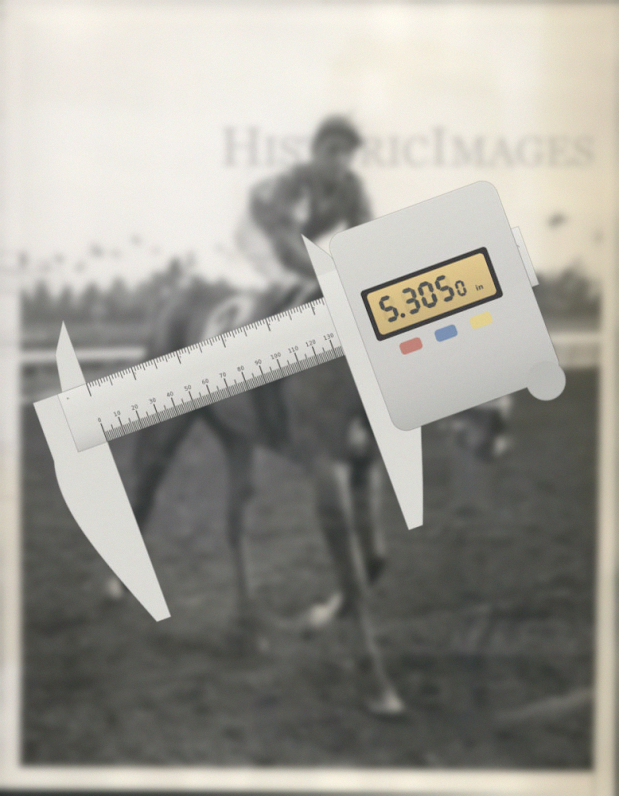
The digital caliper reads 5.3050 in
